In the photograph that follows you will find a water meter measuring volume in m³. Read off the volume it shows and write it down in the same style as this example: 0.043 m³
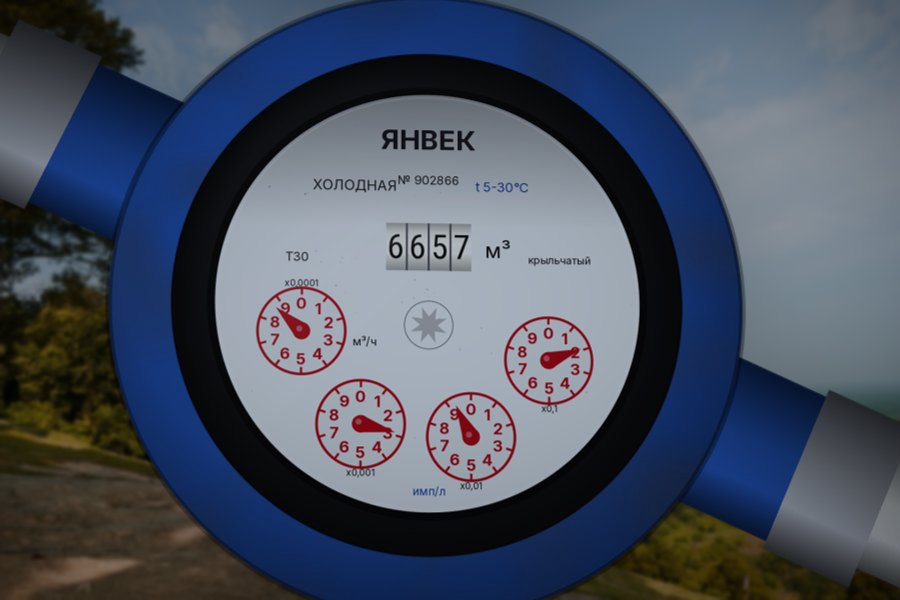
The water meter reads 6657.1928 m³
